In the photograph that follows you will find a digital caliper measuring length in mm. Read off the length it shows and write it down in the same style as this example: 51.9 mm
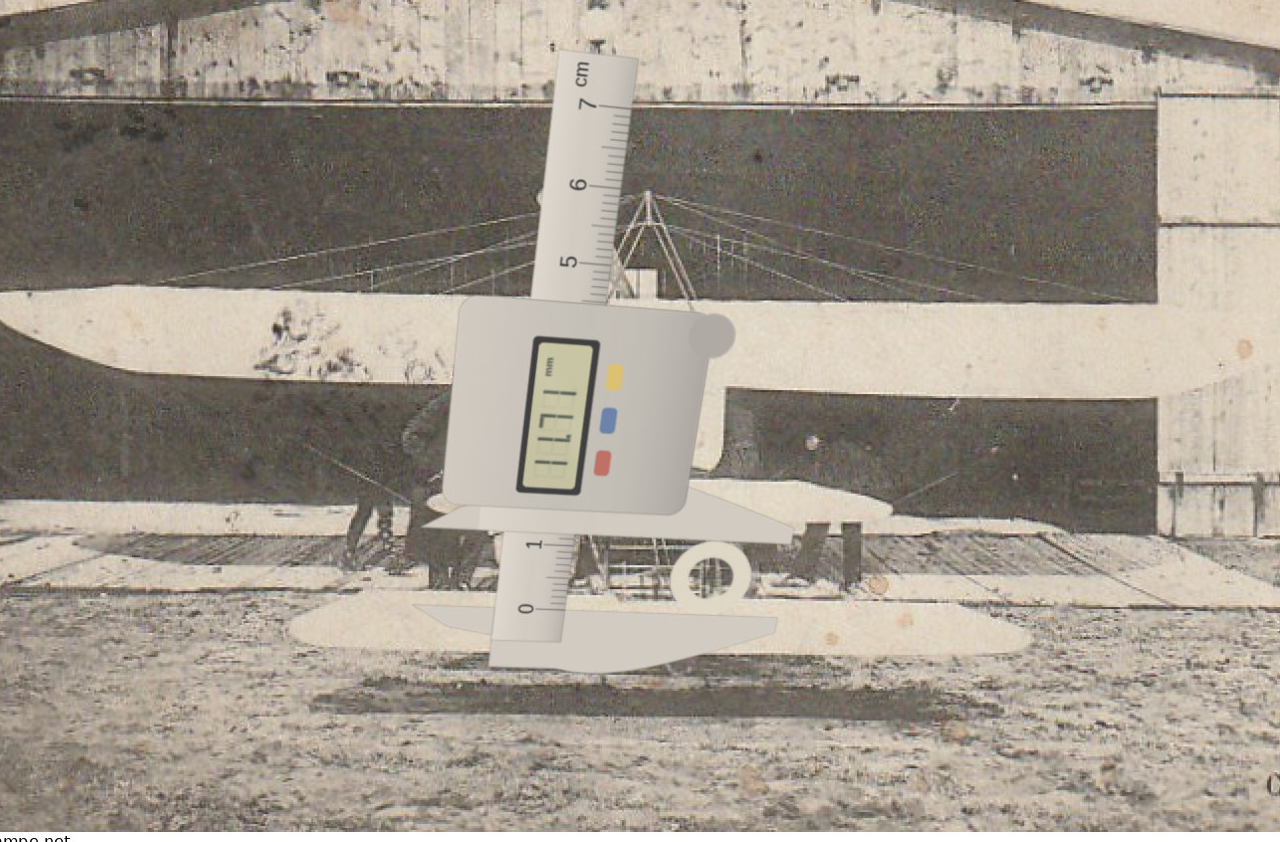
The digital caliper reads 11.71 mm
